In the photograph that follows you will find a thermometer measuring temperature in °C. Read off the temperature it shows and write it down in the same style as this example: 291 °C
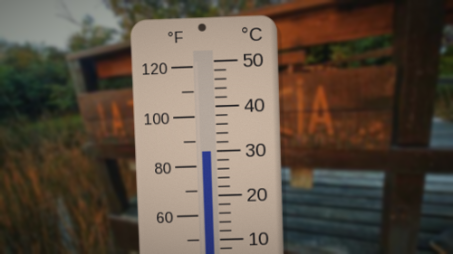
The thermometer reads 30 °C
